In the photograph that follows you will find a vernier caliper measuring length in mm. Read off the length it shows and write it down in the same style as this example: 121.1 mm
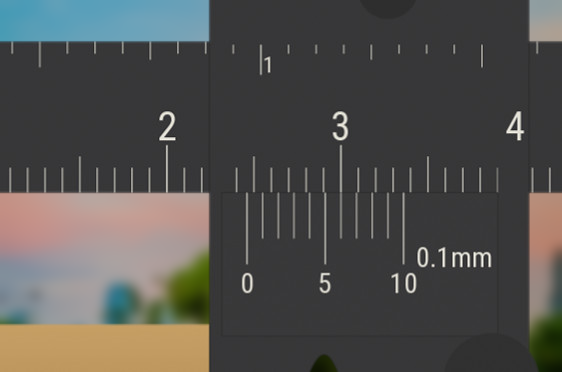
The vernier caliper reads 24.6 mm
